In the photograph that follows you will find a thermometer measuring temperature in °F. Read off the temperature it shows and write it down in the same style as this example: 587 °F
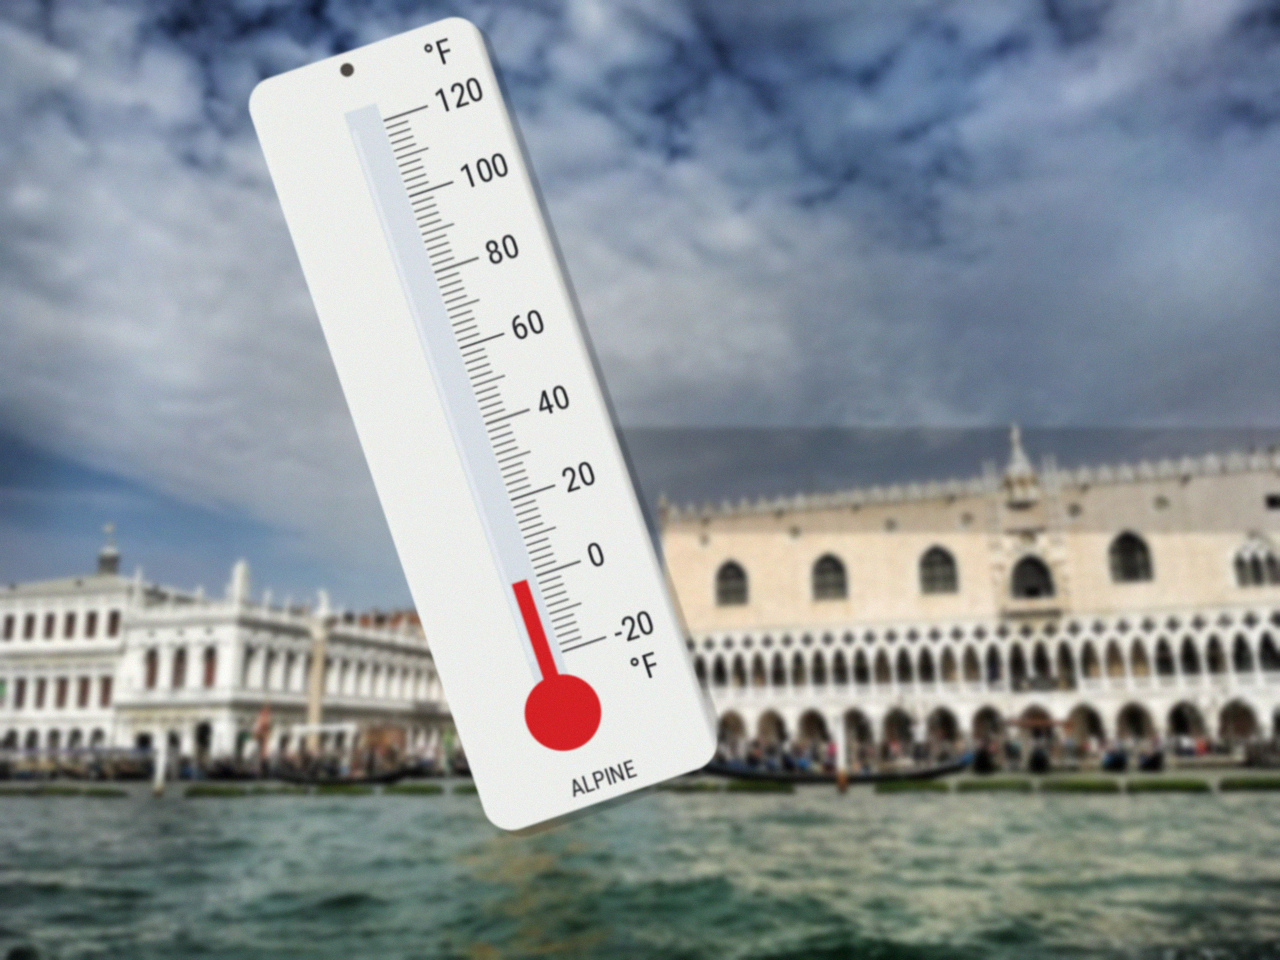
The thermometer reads 0 °F
